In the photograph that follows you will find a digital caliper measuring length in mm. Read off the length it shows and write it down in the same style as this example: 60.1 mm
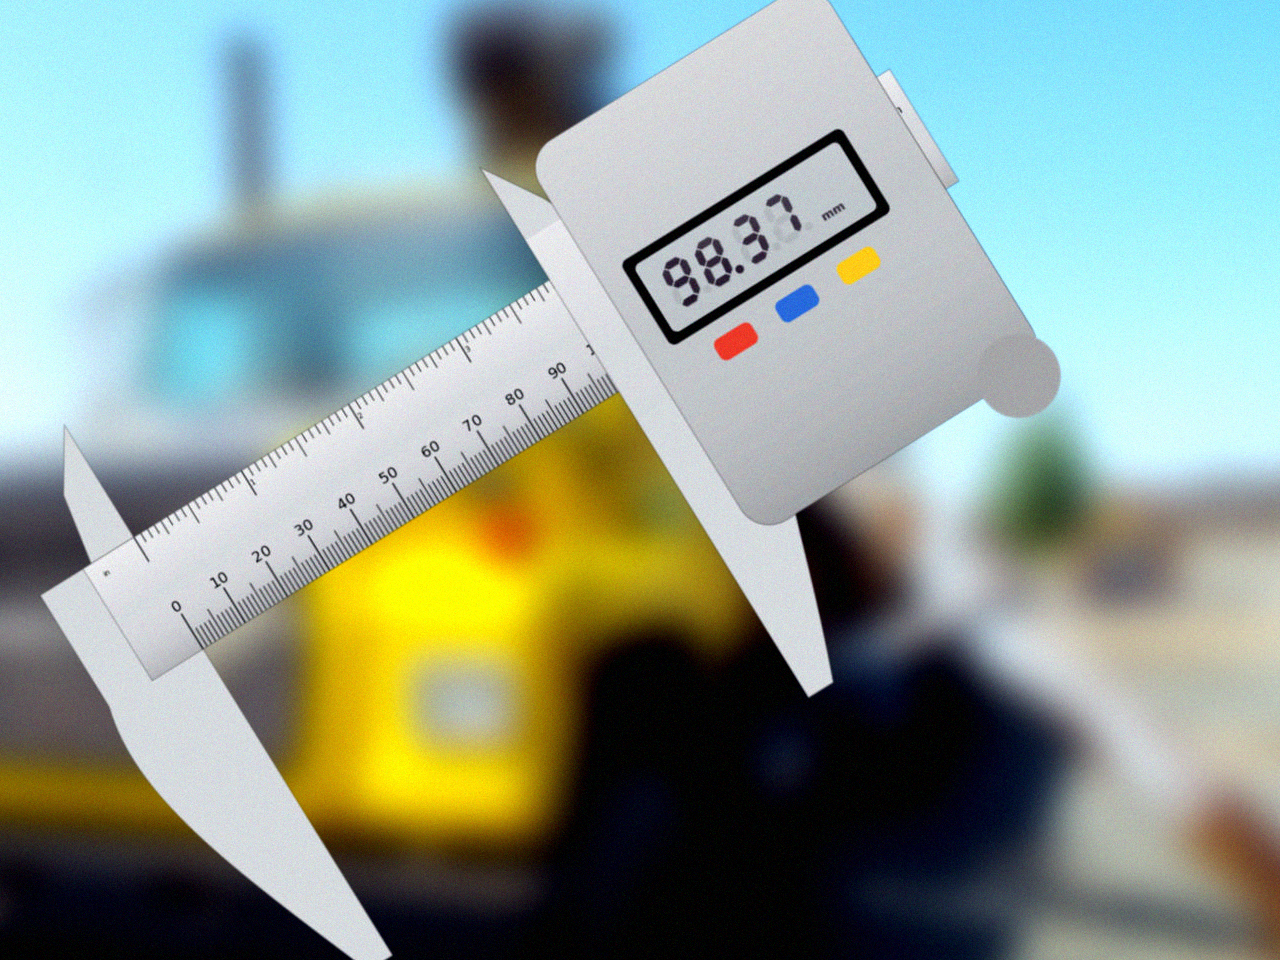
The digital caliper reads 98.37 mm
